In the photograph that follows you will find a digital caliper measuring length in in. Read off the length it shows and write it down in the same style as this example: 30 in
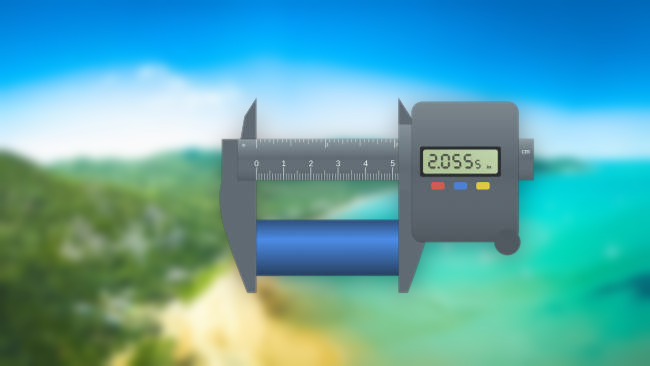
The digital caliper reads 2.0555 in
